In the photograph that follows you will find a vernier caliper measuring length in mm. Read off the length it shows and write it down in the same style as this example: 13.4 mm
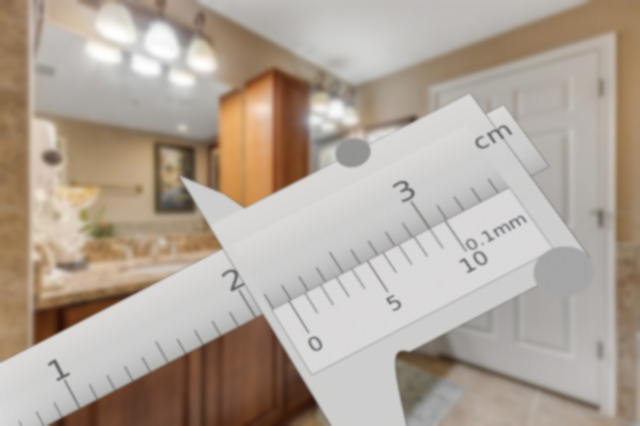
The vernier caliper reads 21.9 mm
